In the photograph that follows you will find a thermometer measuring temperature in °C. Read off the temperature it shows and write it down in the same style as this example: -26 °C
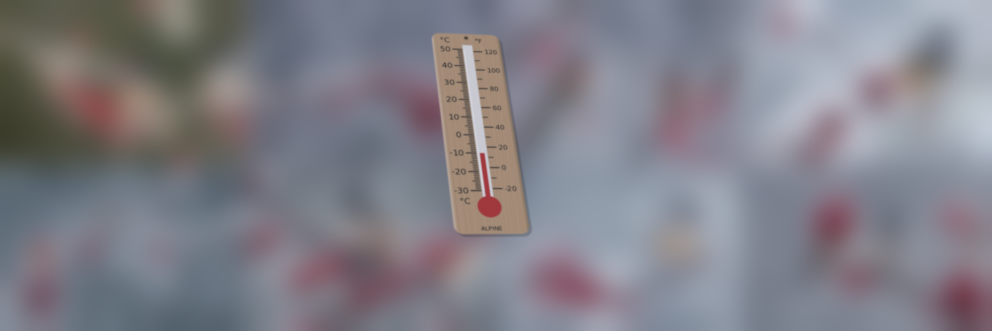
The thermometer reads -10 °C
